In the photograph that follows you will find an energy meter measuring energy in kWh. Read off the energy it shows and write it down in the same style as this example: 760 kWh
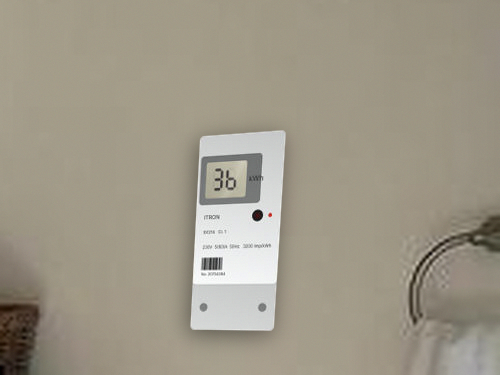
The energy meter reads 36 kWh
